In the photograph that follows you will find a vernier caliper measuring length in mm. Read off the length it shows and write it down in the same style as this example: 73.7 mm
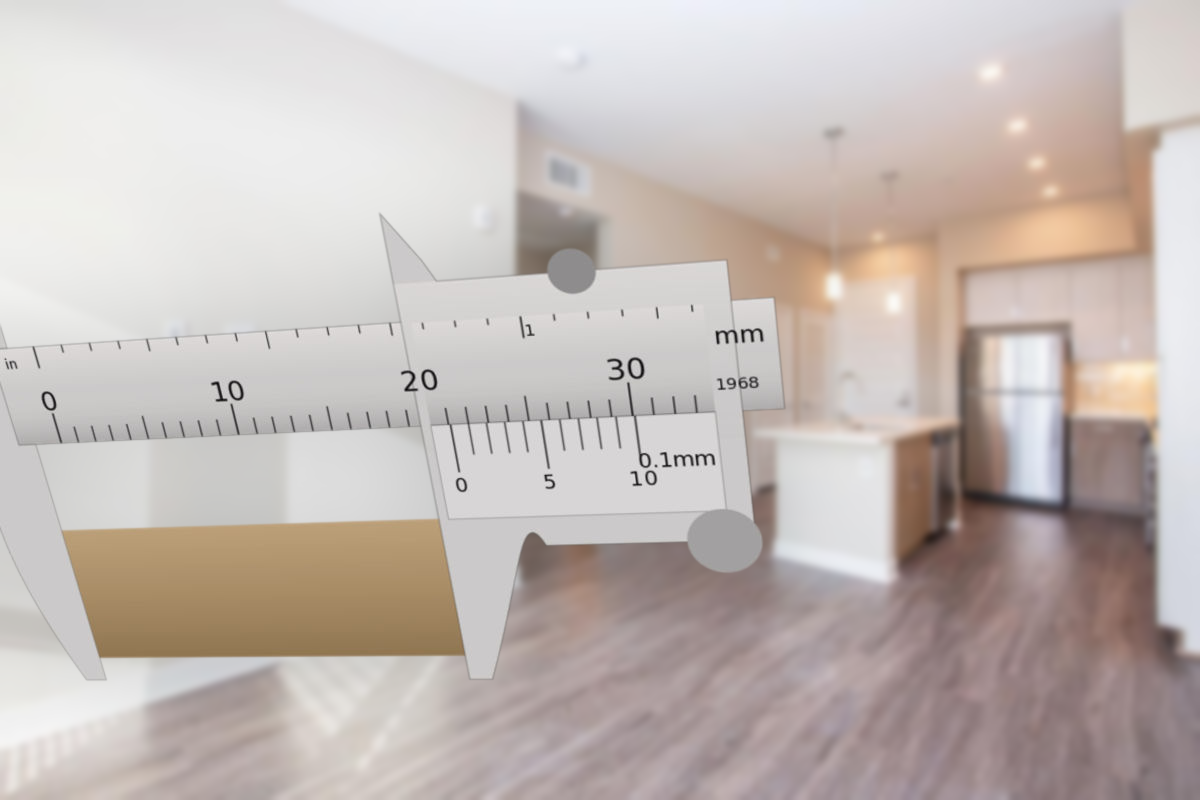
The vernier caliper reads 21.1 mm
